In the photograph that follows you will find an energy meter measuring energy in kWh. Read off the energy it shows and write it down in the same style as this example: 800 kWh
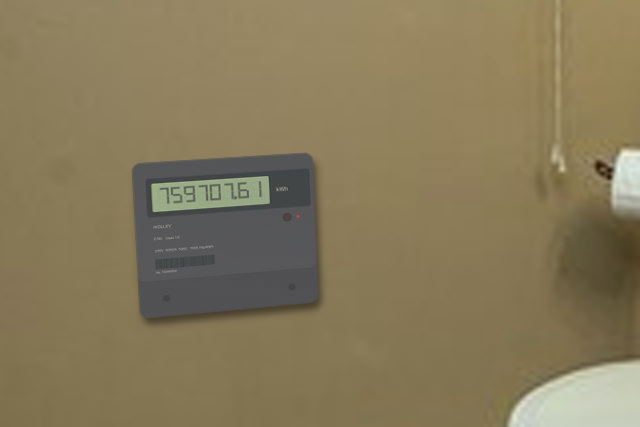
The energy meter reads 759707.61 kWh
